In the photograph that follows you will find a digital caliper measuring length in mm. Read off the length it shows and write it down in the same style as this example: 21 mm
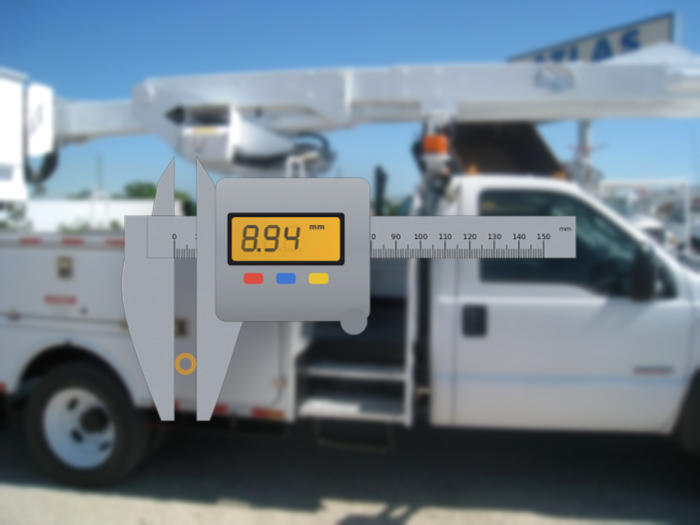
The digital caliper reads 8.94 mm
